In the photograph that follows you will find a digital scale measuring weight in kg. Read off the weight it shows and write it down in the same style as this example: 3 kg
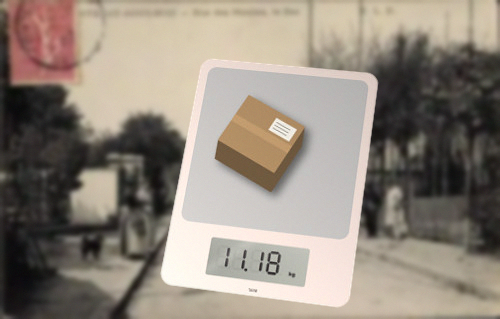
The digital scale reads 11.18 kg
